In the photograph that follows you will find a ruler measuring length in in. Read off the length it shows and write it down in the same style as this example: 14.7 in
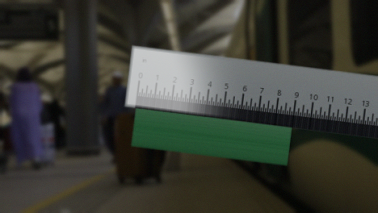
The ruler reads 9 in
